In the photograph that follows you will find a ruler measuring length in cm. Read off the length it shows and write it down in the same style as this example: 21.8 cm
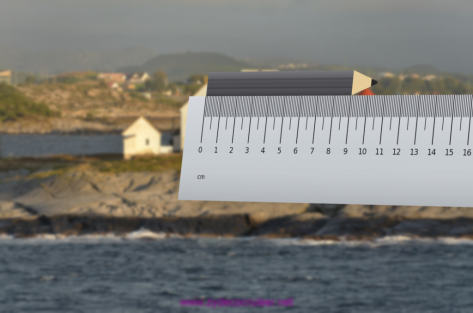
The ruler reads 10.5 cm
